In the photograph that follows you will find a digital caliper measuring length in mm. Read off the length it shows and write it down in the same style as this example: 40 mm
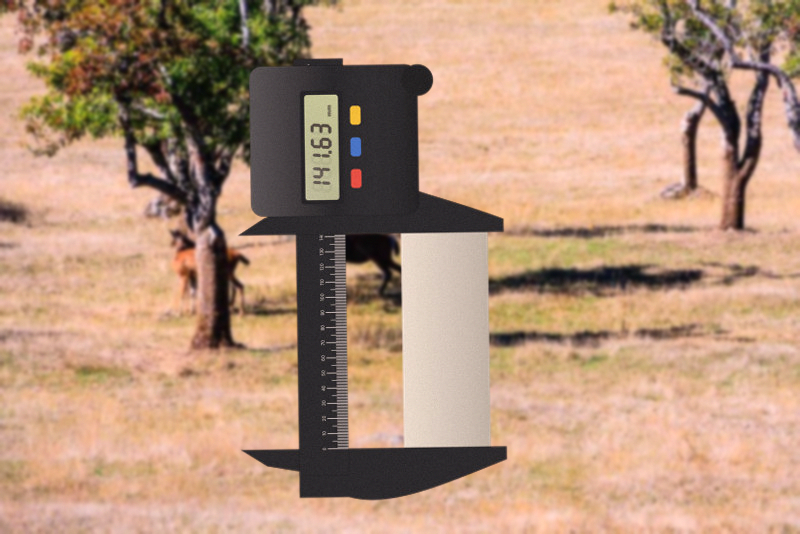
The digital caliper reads 141.63 mm
